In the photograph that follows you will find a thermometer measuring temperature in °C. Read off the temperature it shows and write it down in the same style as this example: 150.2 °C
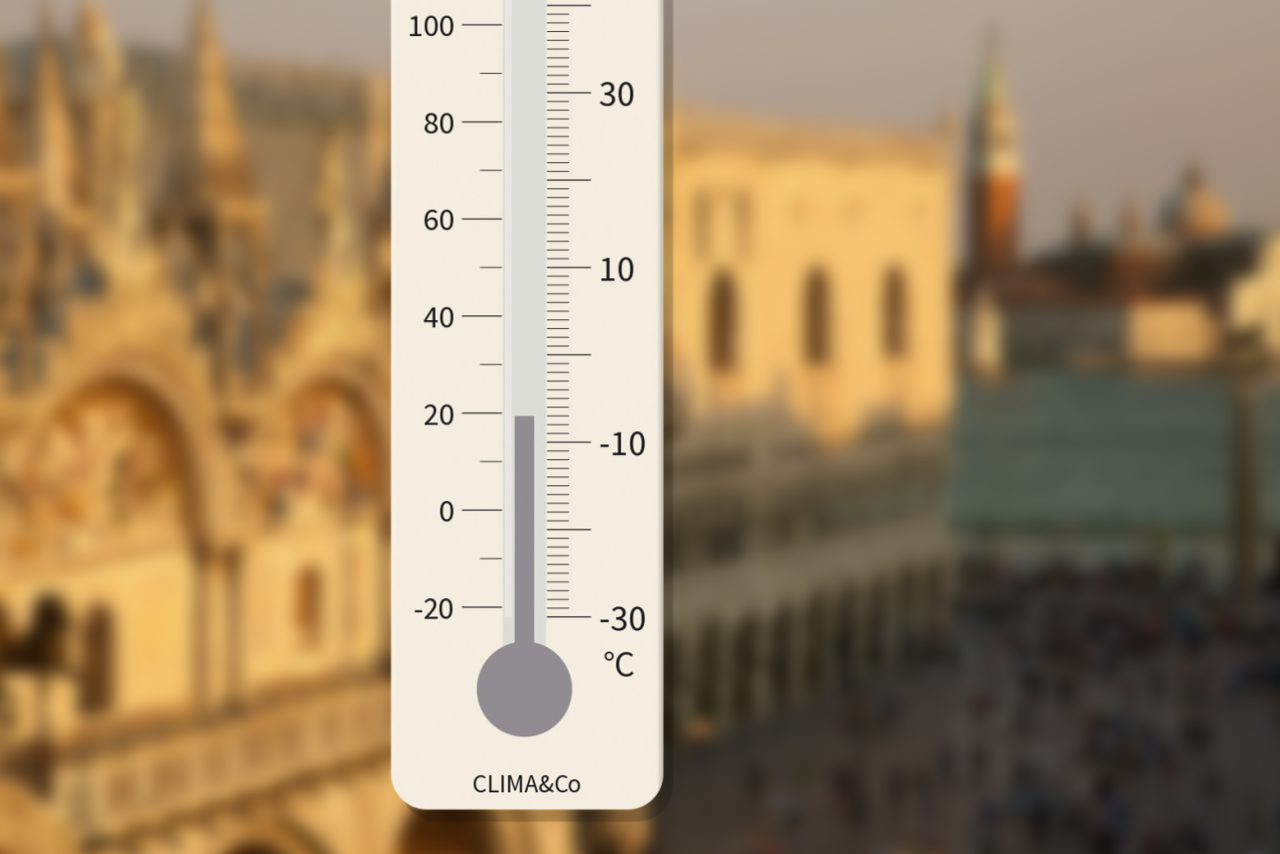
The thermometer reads -7 °C
